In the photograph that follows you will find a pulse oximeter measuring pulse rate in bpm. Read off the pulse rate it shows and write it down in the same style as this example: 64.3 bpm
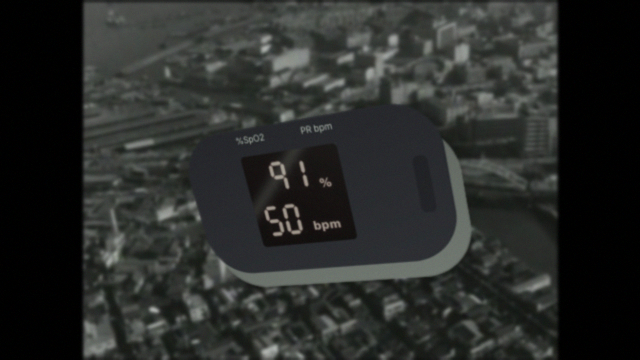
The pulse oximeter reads 50 bpm
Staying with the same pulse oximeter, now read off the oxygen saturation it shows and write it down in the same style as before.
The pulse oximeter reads 91 %
